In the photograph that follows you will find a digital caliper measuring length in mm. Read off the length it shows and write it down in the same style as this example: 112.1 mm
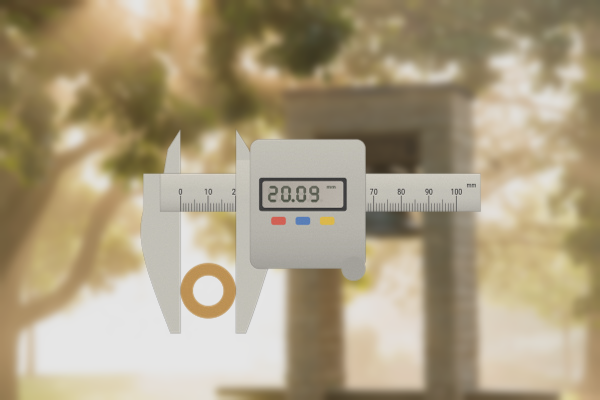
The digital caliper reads 20.09 mm
